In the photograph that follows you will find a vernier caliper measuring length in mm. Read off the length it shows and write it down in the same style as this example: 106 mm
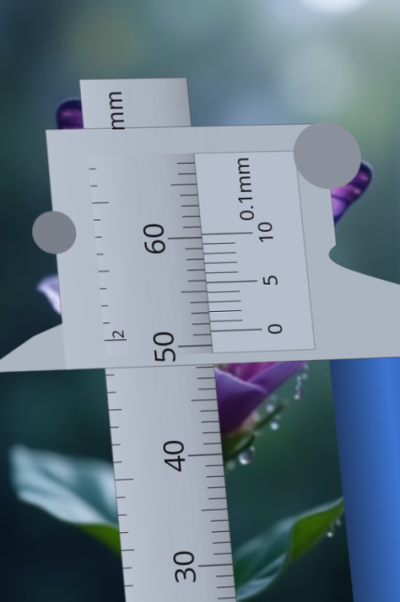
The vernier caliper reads 51.3 mm
